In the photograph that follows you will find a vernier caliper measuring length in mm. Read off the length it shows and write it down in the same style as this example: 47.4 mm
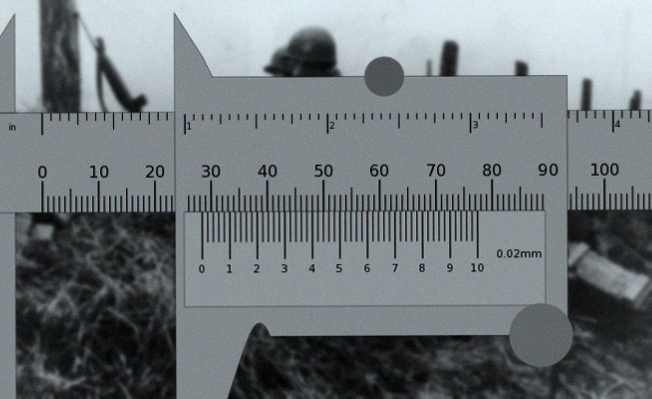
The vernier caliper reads 28.4 mm
